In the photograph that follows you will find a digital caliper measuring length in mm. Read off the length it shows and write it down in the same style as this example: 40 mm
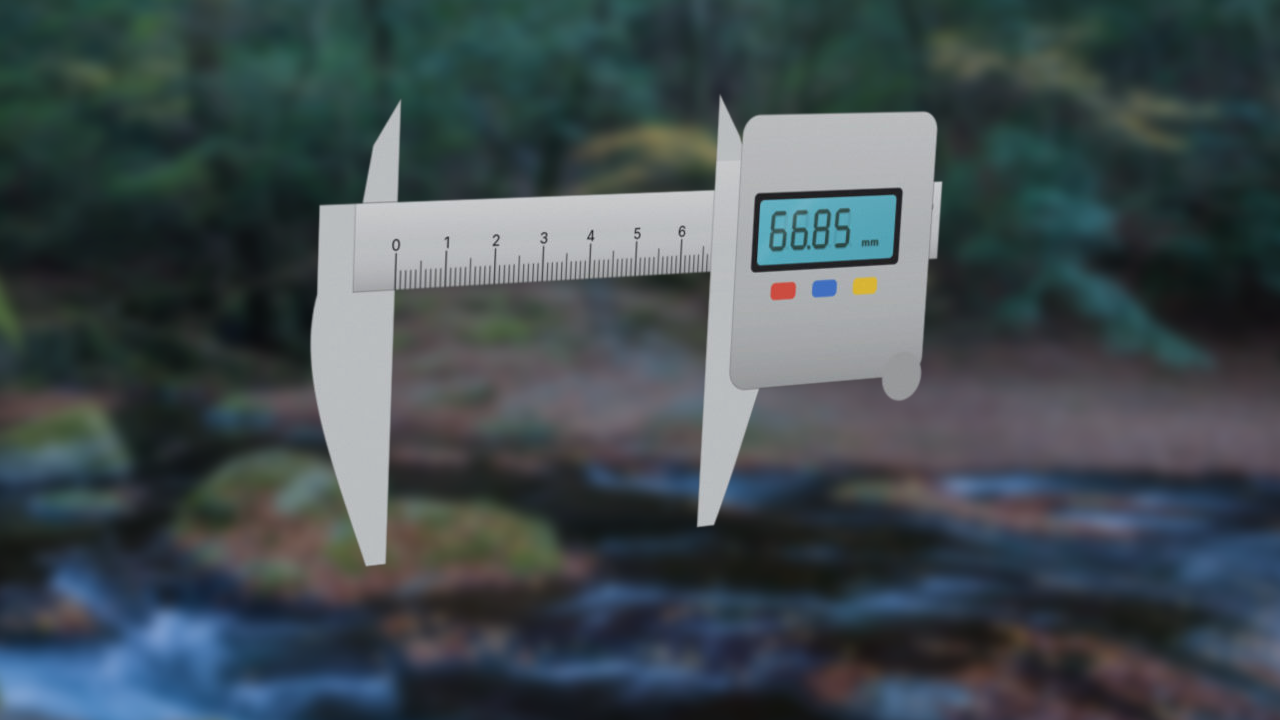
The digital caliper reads 66.85 mm
